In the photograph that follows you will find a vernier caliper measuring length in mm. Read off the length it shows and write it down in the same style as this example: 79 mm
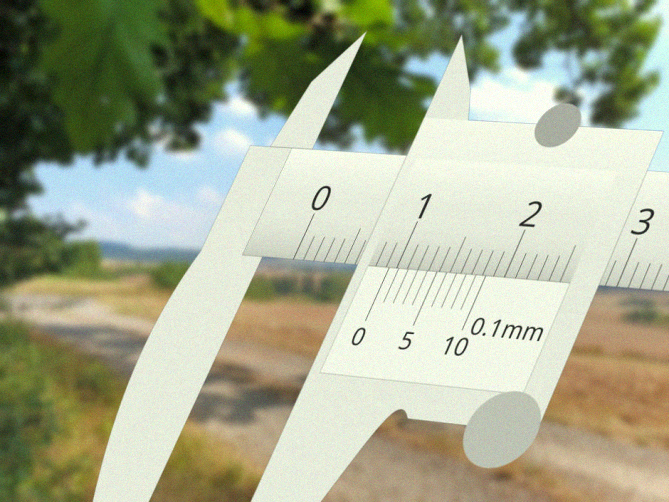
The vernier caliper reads 9.3 mm
